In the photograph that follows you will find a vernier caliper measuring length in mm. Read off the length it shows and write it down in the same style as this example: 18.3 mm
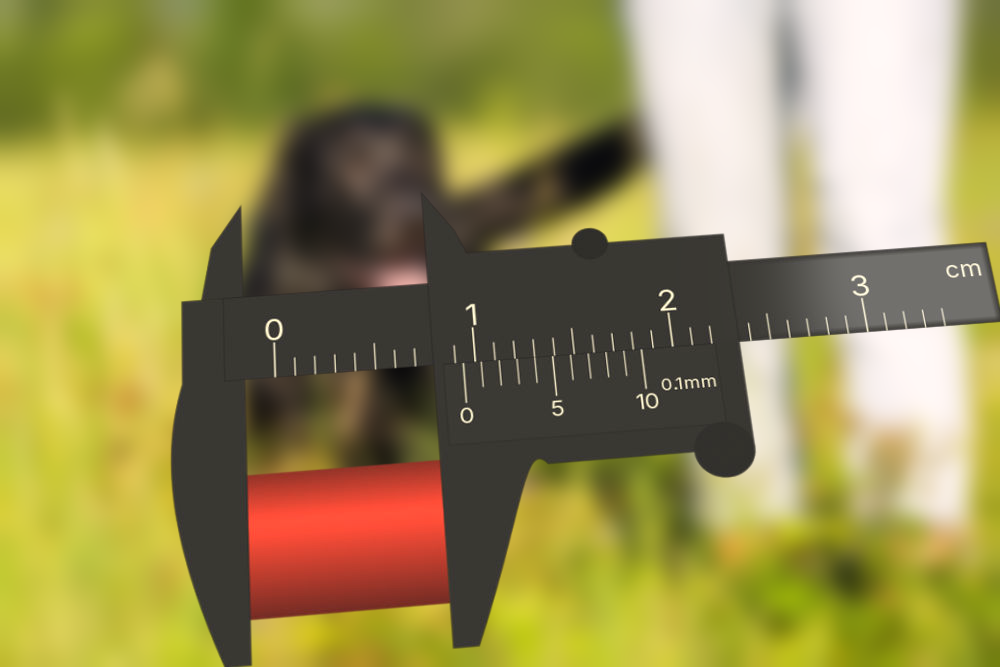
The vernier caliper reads 9.4 mm
